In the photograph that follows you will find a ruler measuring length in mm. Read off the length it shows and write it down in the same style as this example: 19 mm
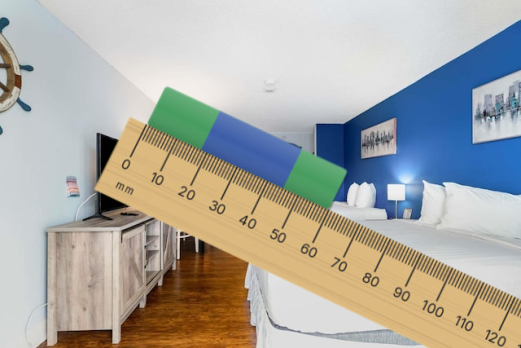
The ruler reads 60 mm
